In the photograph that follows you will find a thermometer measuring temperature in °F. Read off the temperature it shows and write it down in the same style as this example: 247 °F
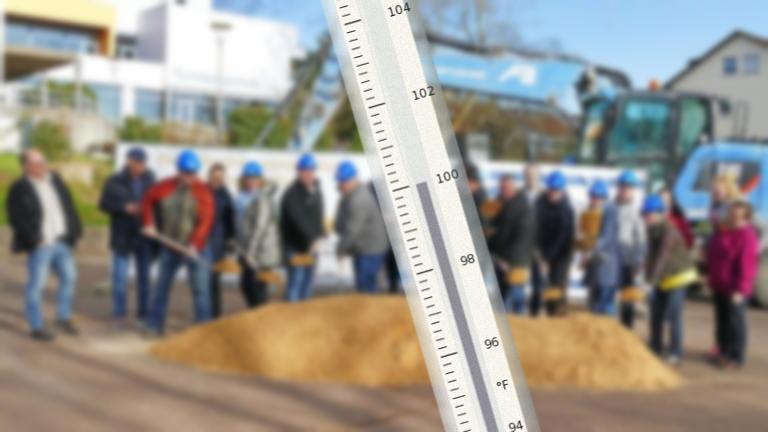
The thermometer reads 100 °F
